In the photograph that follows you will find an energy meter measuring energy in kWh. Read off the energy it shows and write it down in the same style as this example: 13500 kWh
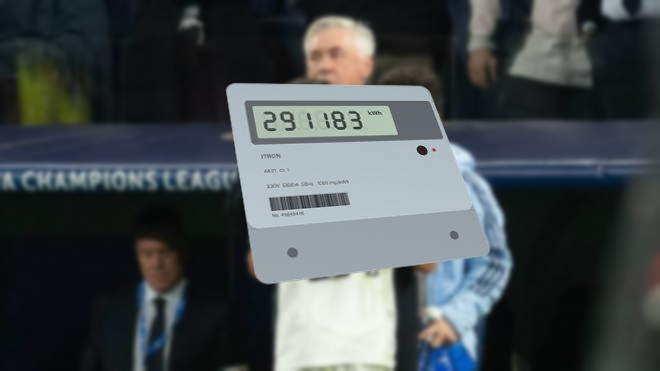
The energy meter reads 291183 kWh
